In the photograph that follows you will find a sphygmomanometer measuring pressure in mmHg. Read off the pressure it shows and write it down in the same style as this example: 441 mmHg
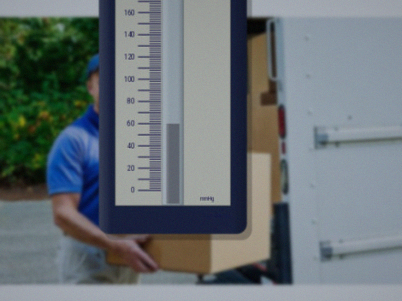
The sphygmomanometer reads 60 mmHg
